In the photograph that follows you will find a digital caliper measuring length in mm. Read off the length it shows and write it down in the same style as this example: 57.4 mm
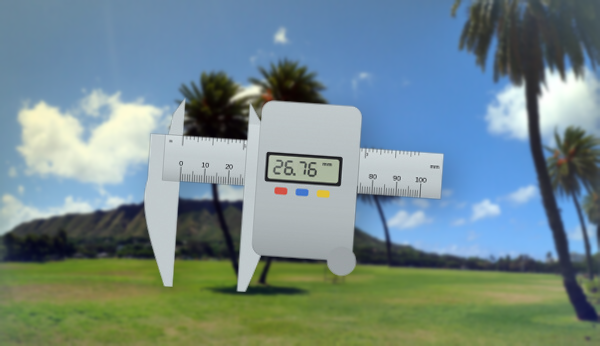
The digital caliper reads 26.76 mm
